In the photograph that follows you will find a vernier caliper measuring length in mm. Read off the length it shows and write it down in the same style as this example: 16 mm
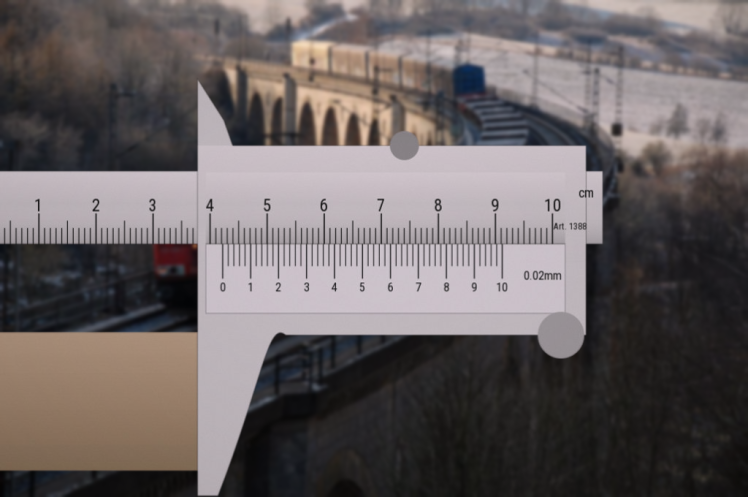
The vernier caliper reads 42.2 mm
